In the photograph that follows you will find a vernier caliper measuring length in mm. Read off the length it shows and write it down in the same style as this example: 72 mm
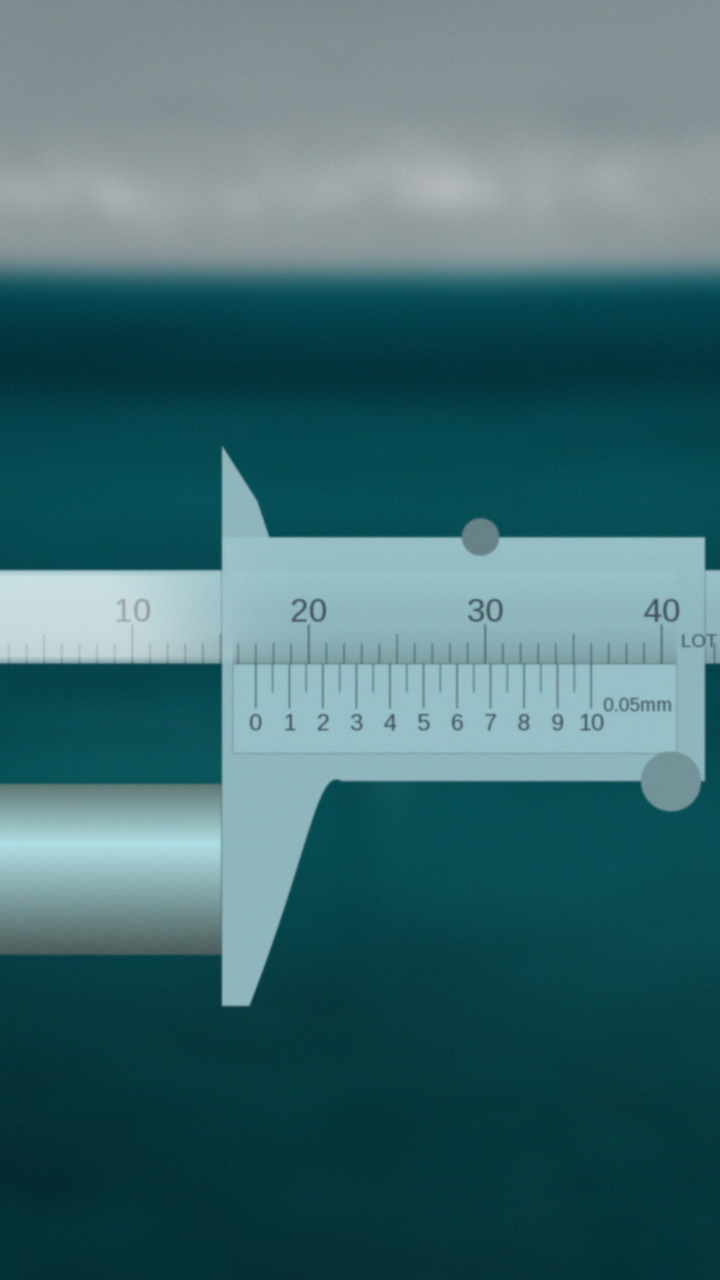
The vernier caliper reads 17.0 mm
